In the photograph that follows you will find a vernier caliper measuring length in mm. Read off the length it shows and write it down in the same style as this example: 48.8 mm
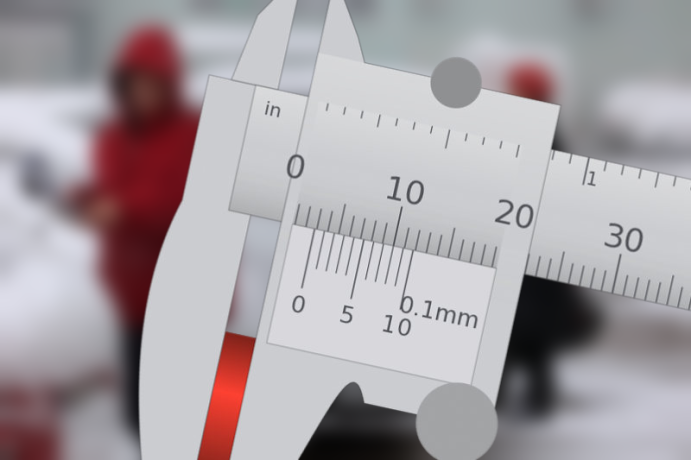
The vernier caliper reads 2.8 mm
